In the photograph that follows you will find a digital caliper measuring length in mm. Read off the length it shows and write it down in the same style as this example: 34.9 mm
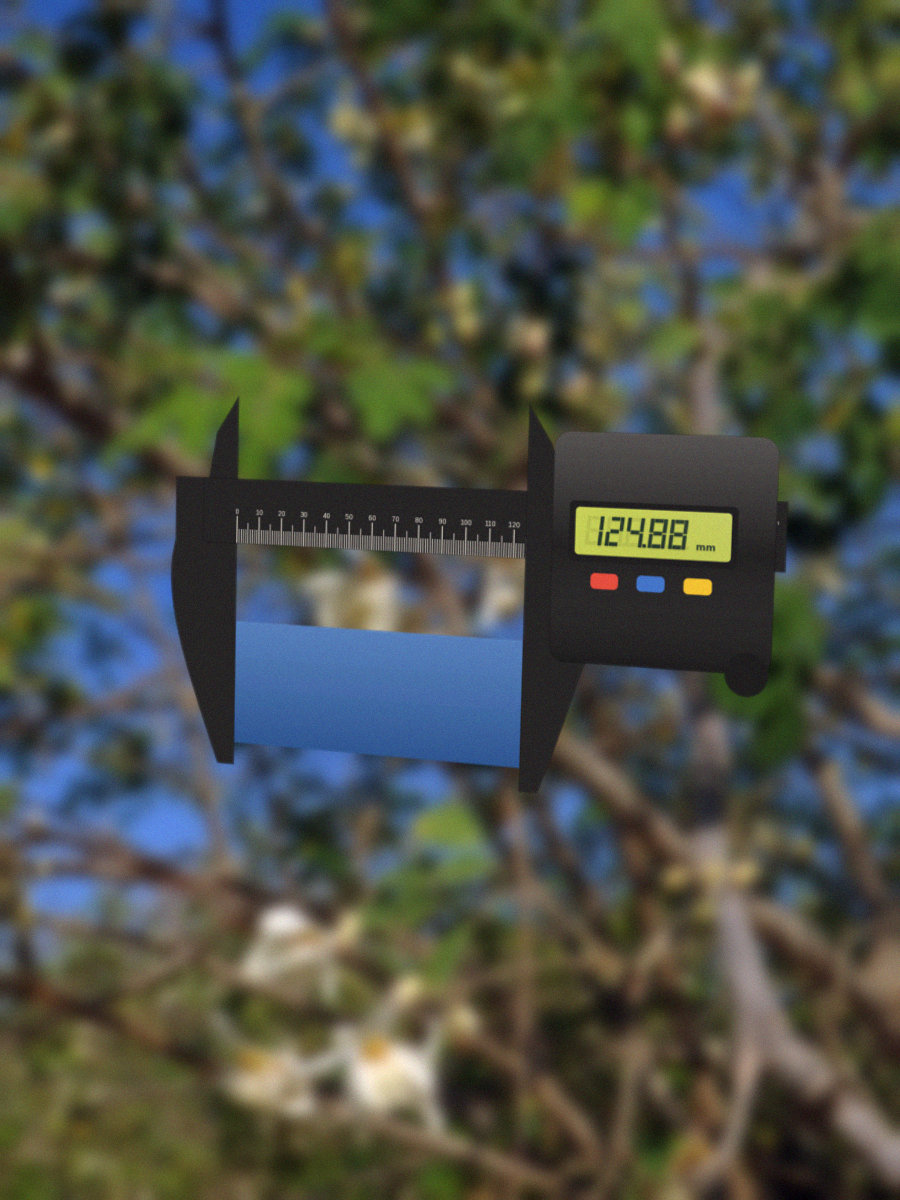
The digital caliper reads 124.88 mm
